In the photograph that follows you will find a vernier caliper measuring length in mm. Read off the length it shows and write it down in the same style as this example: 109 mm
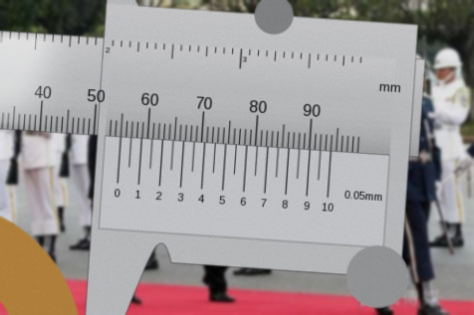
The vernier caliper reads 55.0 mm
